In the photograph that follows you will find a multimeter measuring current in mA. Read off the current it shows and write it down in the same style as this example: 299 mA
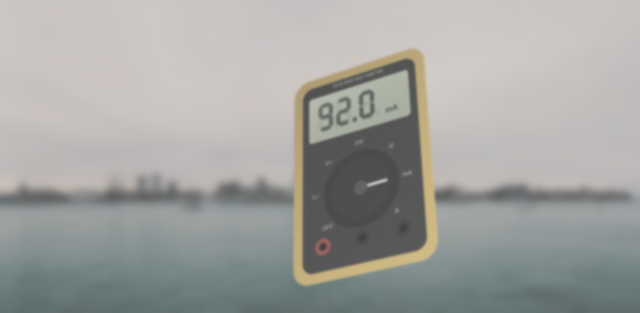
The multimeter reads 92.0 mA
